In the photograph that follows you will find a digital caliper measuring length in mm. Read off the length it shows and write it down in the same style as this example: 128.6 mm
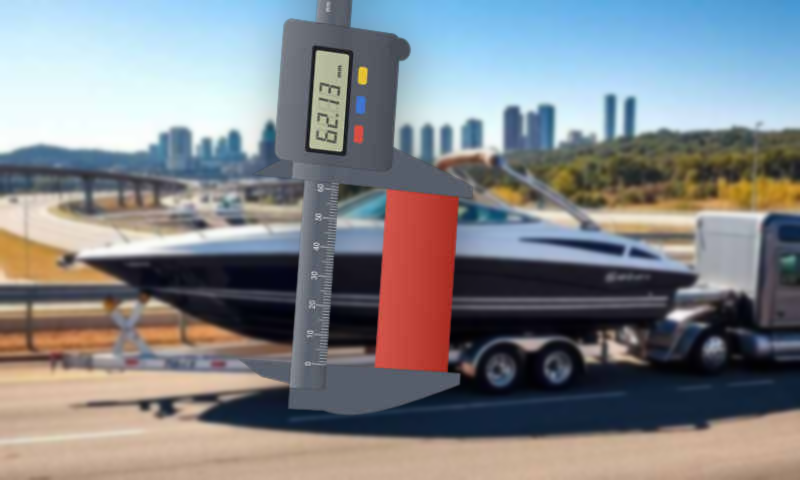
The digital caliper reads 62.13 mm
